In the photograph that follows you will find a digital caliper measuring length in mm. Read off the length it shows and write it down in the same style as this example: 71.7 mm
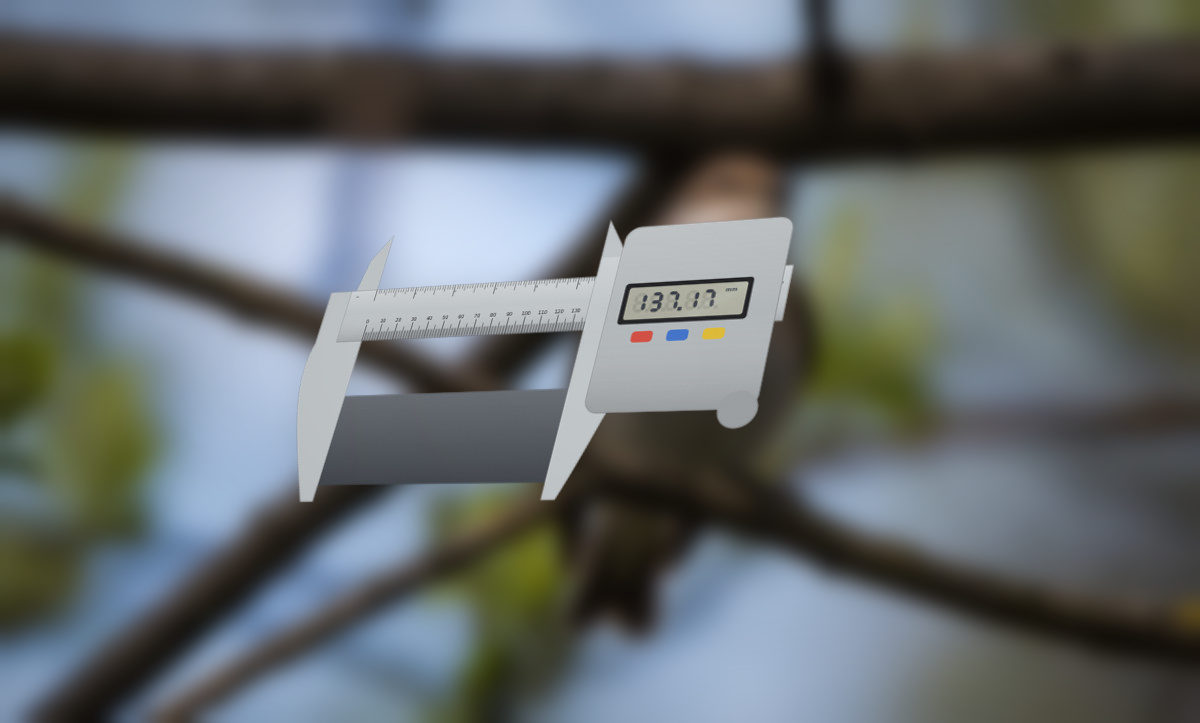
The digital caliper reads 137.17 mm
